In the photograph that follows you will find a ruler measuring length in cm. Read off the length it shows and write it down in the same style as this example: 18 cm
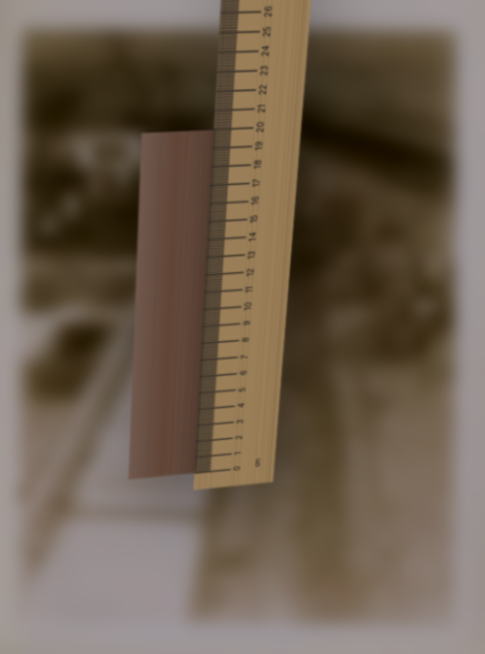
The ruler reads 20 cm
